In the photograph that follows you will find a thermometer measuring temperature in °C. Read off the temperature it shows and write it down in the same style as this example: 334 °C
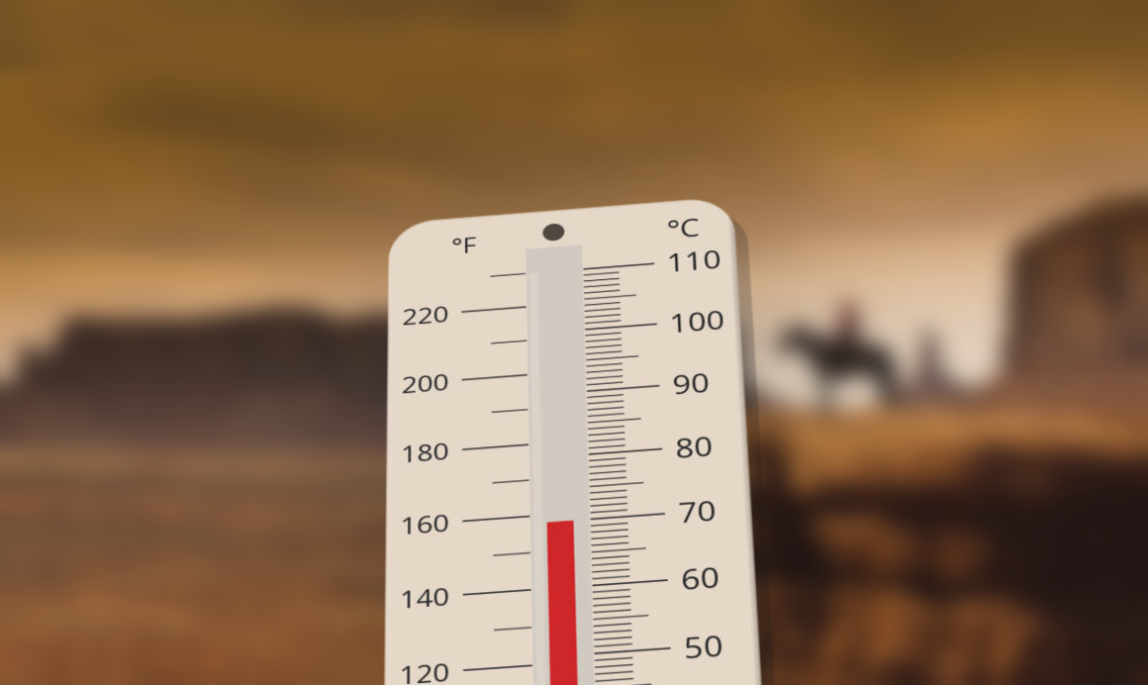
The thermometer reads 70 °C
